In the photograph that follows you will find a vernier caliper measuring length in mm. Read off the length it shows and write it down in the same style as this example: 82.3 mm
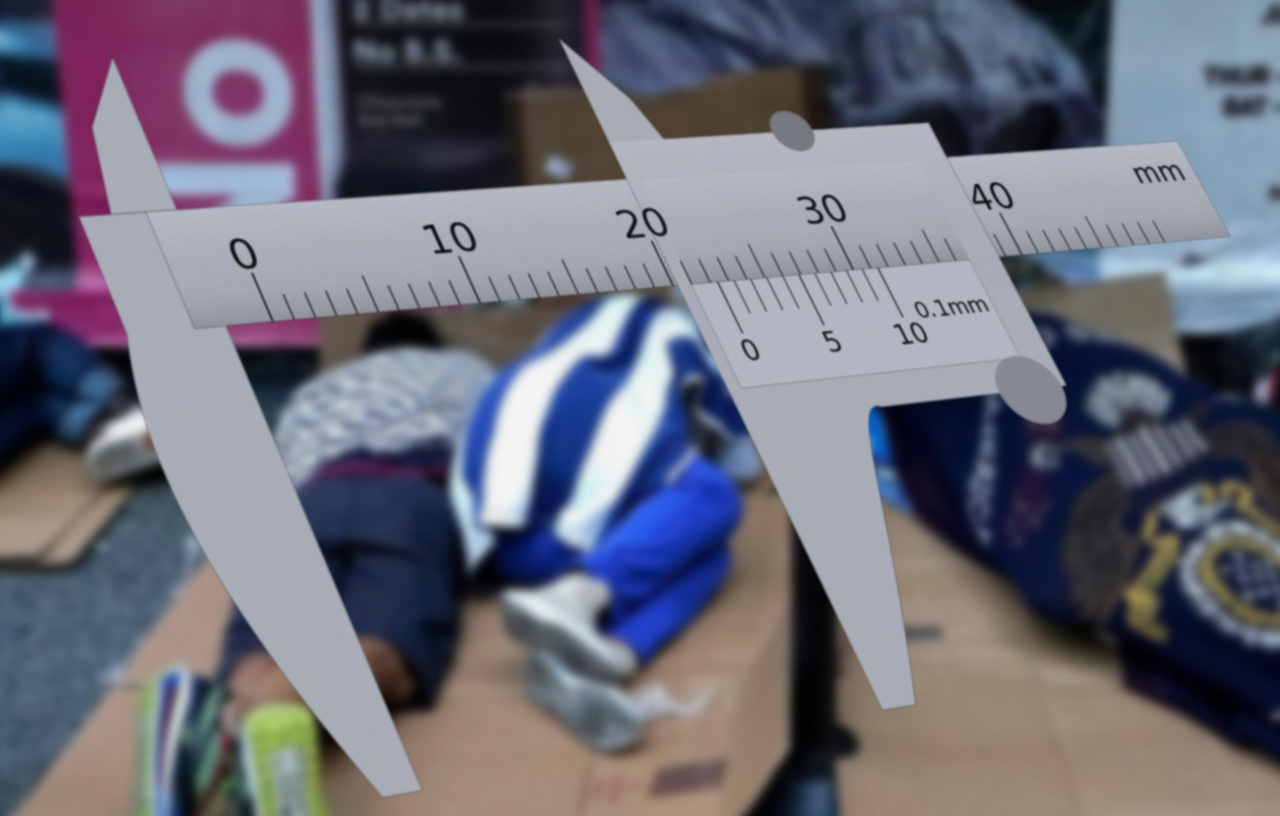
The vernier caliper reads 22.4 mm
